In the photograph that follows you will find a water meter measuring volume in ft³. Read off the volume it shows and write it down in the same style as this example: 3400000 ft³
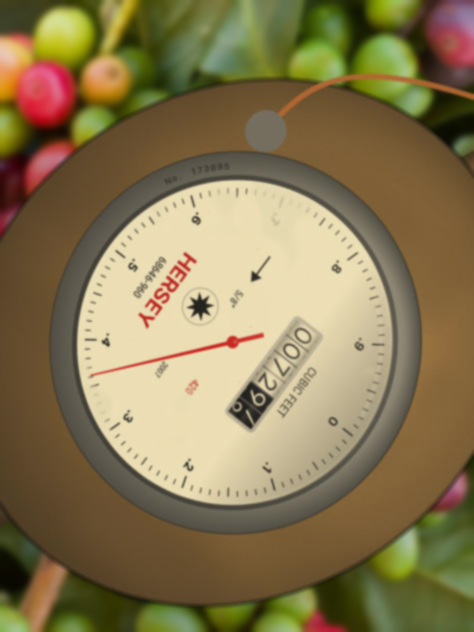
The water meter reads 7297.36 ft³
